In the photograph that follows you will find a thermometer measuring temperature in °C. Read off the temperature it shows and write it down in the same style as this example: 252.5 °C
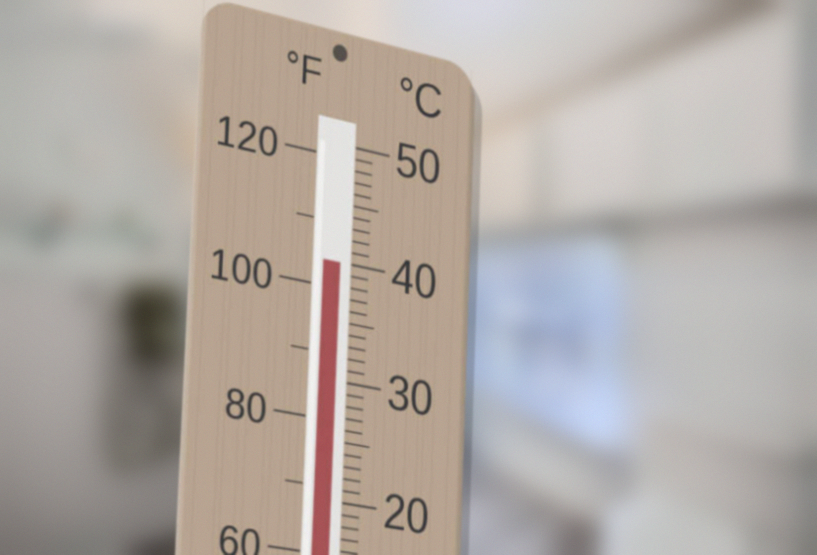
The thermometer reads 40 °C
